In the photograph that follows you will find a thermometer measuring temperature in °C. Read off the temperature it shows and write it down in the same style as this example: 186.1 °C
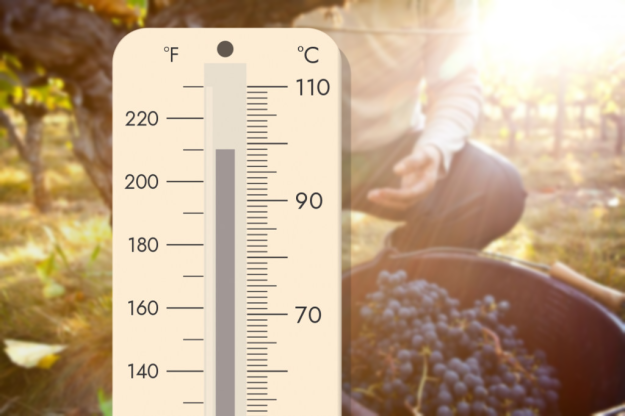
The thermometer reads 99 °C
